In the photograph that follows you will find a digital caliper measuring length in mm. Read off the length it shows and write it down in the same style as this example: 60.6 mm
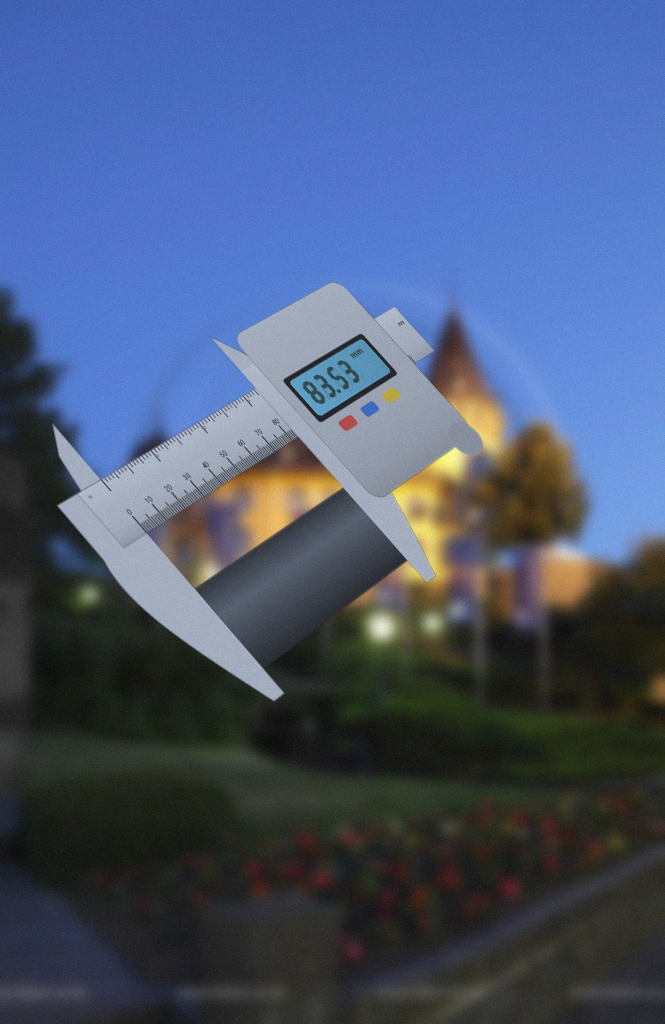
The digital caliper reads 83.53 mm
